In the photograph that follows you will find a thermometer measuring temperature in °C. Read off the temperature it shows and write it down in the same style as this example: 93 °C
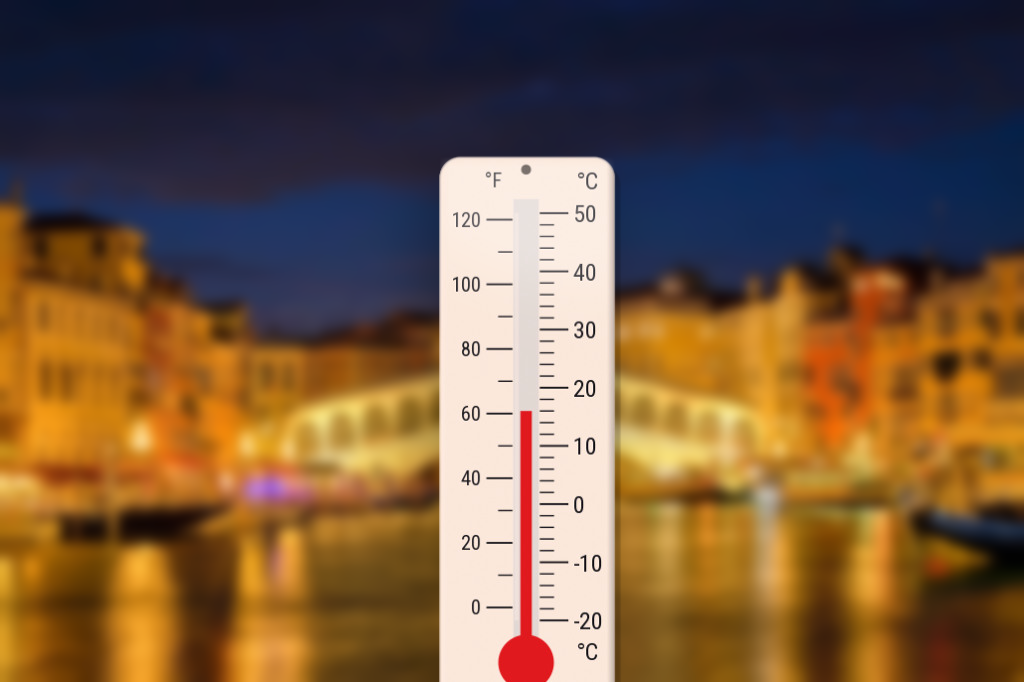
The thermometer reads 16 °C
